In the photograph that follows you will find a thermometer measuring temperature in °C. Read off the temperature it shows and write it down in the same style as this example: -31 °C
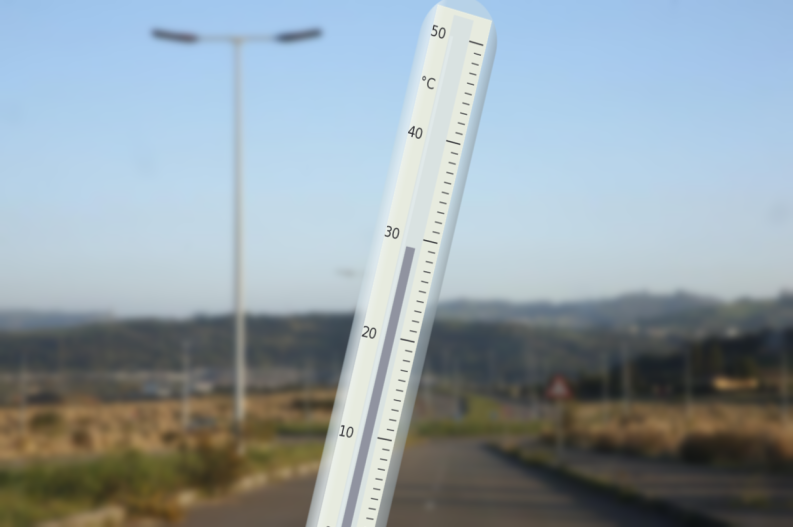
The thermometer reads 29 °C
